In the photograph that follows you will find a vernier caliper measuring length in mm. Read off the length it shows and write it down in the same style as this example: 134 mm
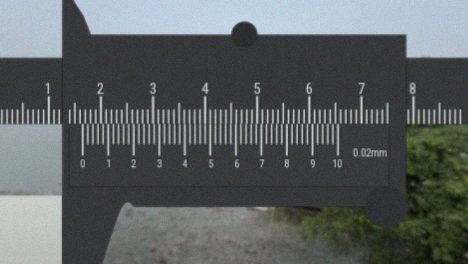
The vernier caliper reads 16.5 mm
